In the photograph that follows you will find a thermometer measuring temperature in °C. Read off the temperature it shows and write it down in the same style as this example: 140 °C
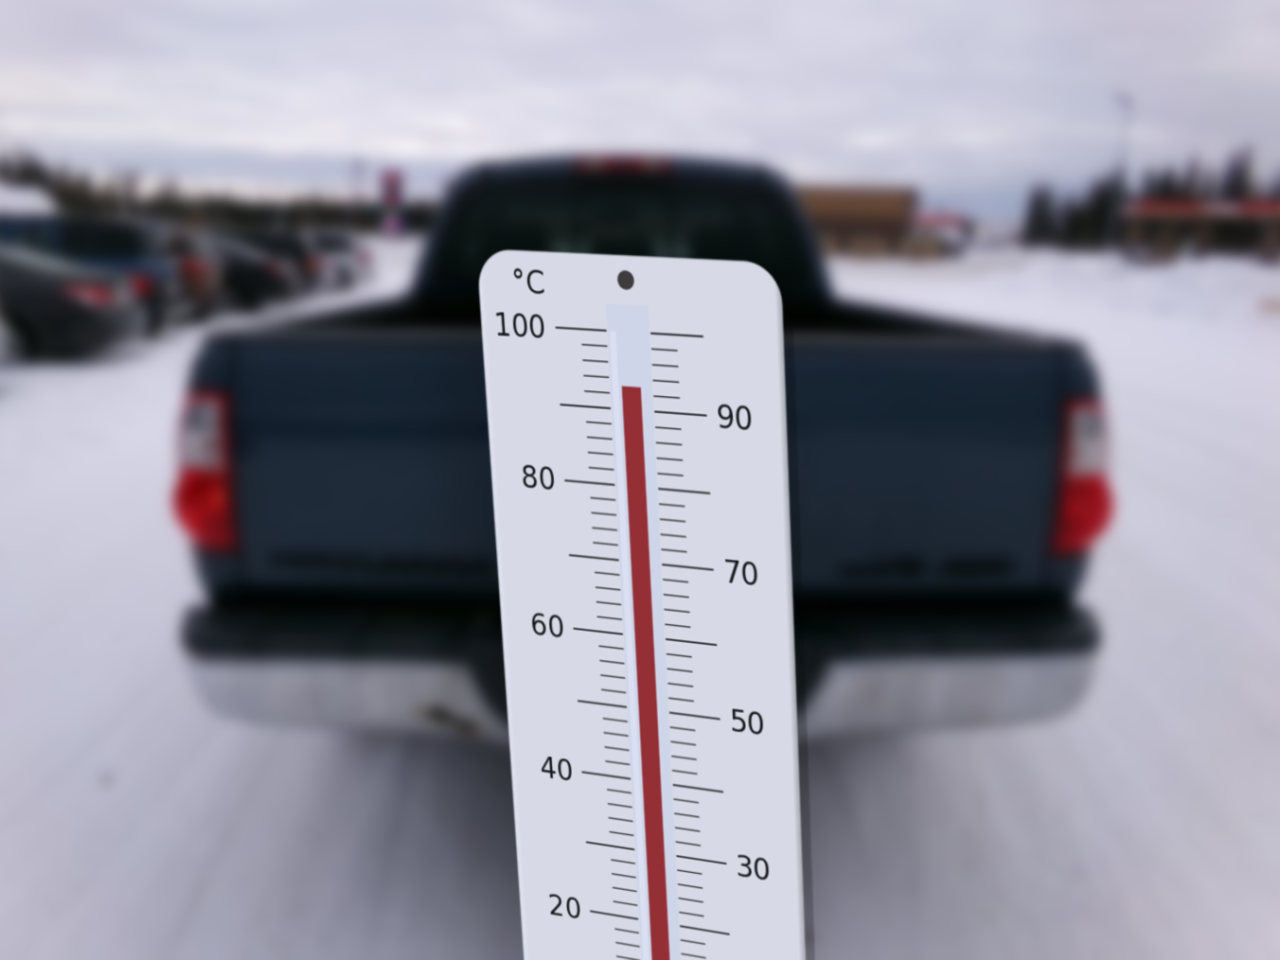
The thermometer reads 93 °C
